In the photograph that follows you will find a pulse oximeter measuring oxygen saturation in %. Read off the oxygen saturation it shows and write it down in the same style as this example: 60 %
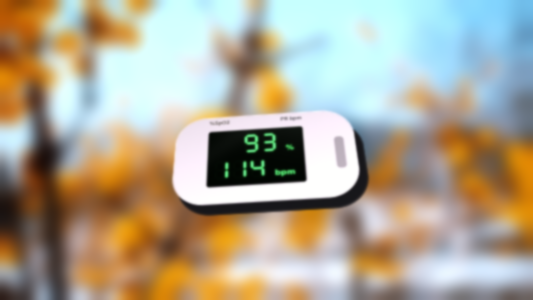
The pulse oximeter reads 93 %
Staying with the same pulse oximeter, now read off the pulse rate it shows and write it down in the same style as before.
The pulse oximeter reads 114 bpm
